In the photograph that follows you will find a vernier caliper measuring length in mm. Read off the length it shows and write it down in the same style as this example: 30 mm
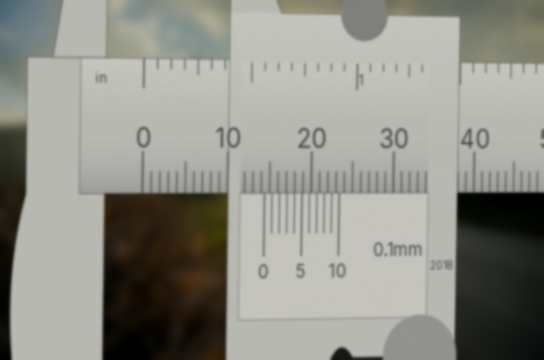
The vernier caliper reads 14.4 mm
